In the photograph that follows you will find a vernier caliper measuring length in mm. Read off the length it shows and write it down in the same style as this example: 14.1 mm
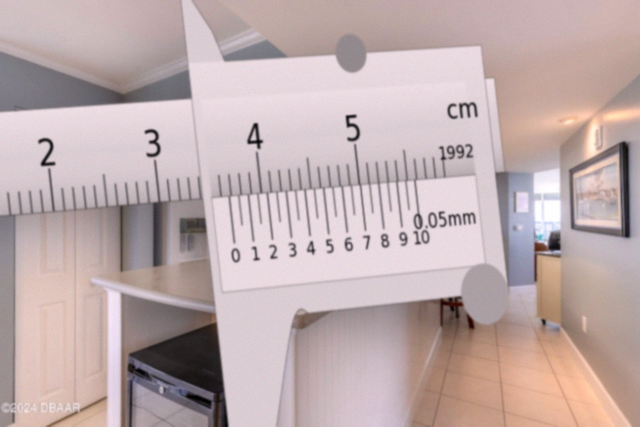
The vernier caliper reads 36.8 mm
